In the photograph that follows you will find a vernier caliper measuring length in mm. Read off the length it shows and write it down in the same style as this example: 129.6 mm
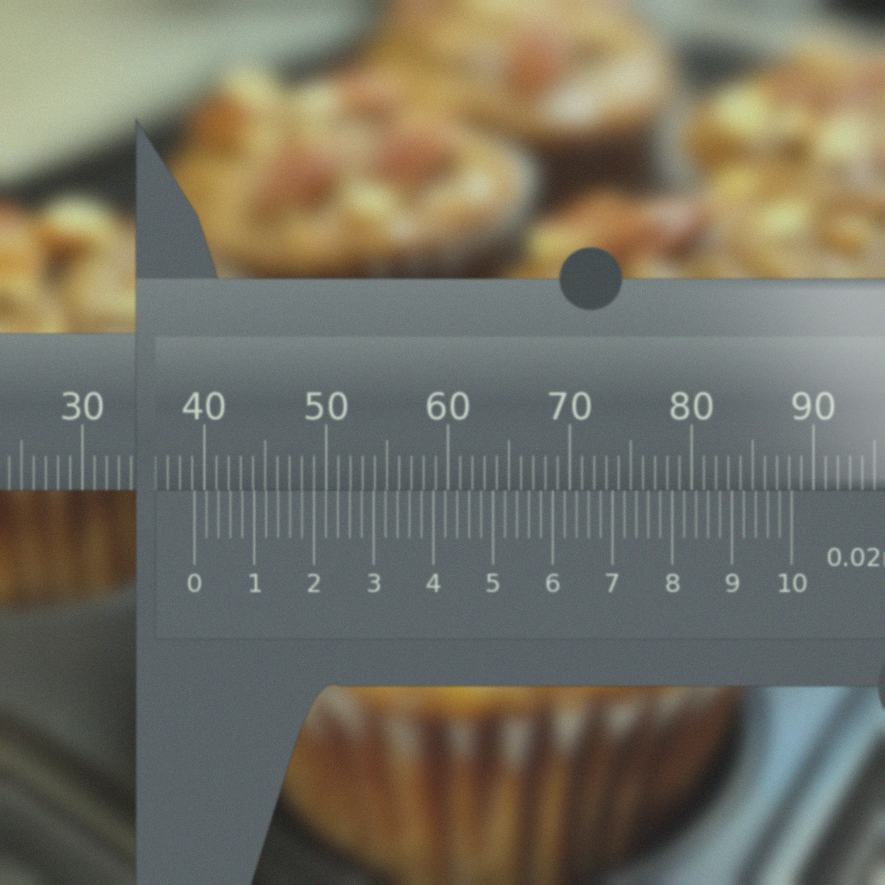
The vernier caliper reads 39.2 mm
